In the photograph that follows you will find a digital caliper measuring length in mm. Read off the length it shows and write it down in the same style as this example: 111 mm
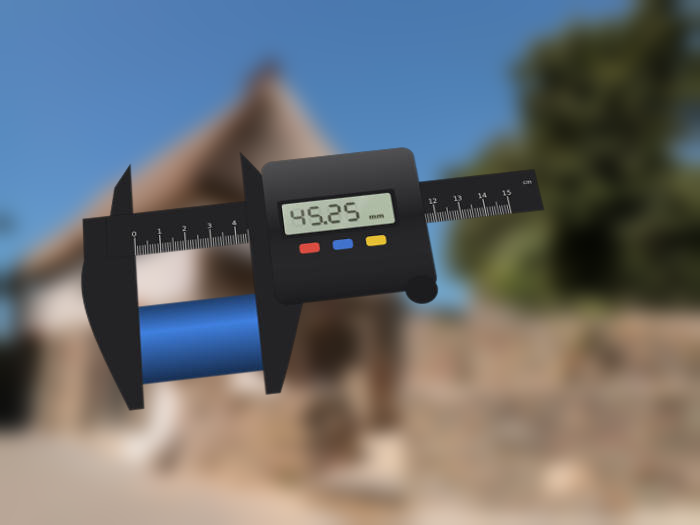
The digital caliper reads 45.25 mm
